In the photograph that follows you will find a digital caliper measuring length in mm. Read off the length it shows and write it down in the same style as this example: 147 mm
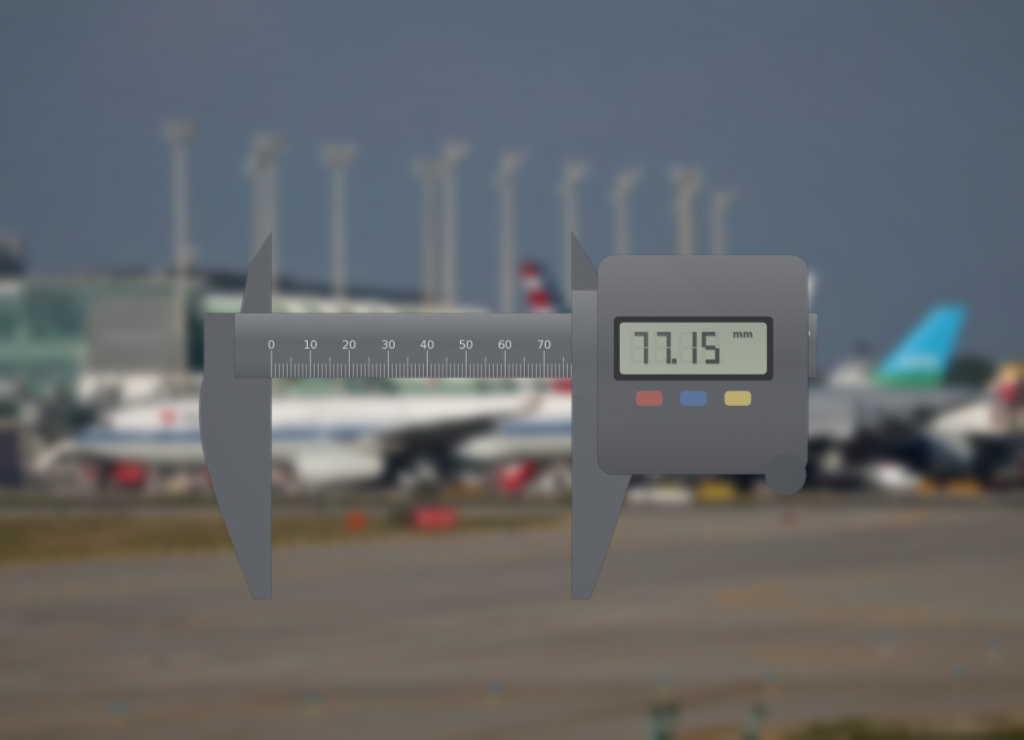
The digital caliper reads 77.15 mm
